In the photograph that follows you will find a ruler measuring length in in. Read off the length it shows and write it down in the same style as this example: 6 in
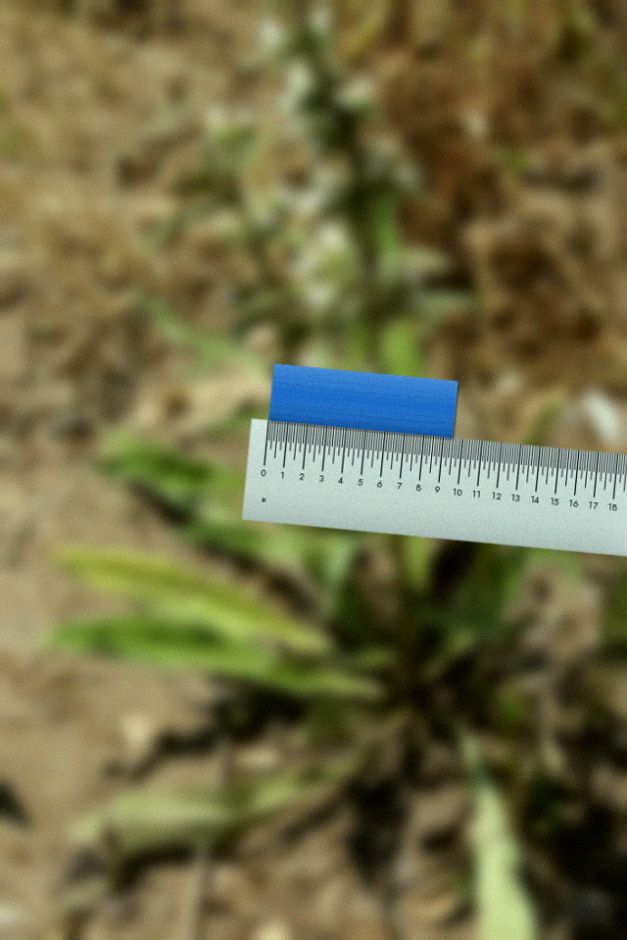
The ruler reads 9.5 in
